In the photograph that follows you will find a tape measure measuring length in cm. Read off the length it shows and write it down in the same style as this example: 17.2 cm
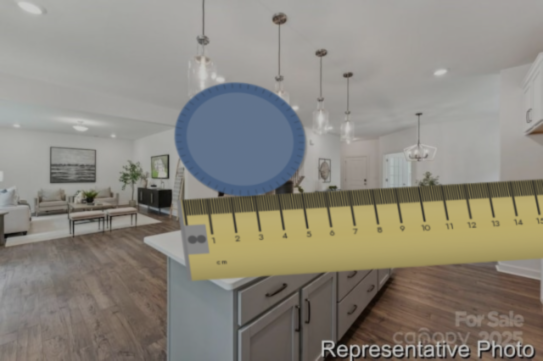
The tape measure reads 5.5 cm
